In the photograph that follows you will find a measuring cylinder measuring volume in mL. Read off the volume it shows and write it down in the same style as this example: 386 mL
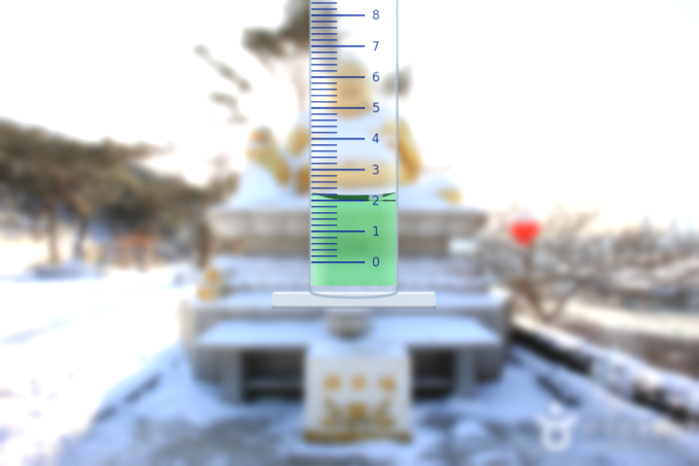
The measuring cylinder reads 2 mL
